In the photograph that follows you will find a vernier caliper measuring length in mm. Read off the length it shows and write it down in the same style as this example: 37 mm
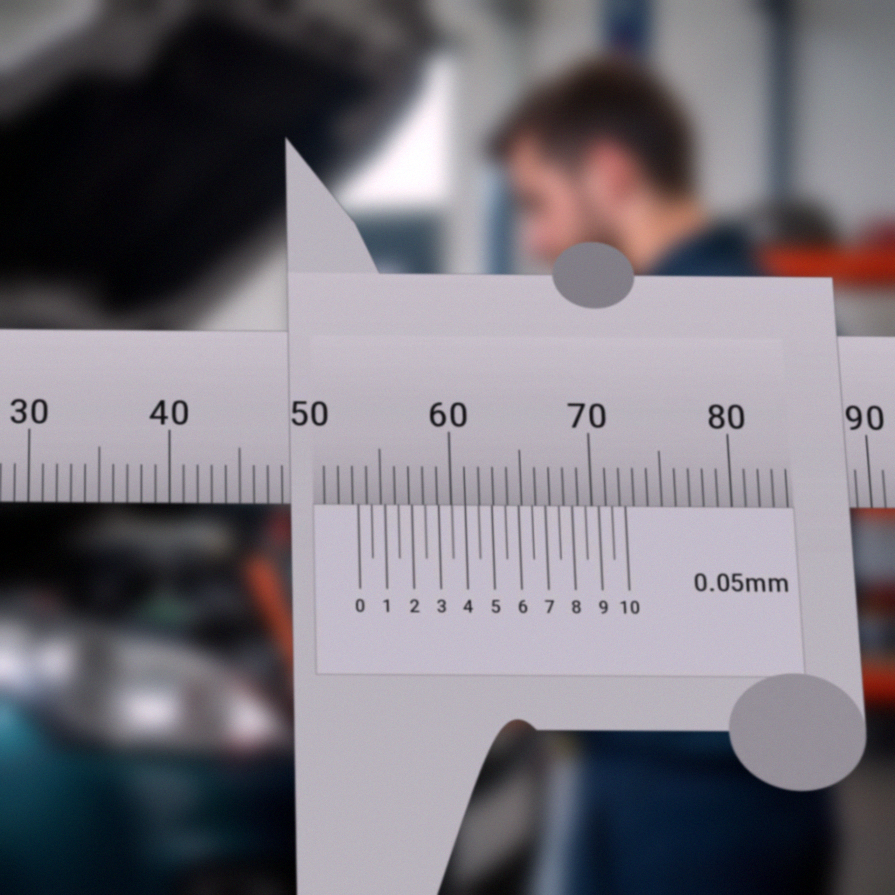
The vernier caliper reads 53.4 mm
